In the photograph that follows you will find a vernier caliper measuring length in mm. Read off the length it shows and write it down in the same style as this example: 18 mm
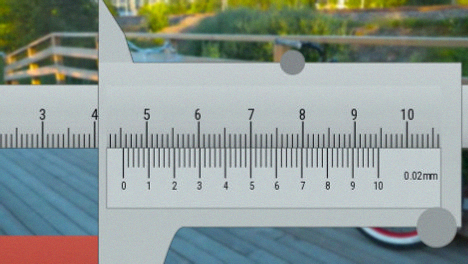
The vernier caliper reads 45.5 mm
